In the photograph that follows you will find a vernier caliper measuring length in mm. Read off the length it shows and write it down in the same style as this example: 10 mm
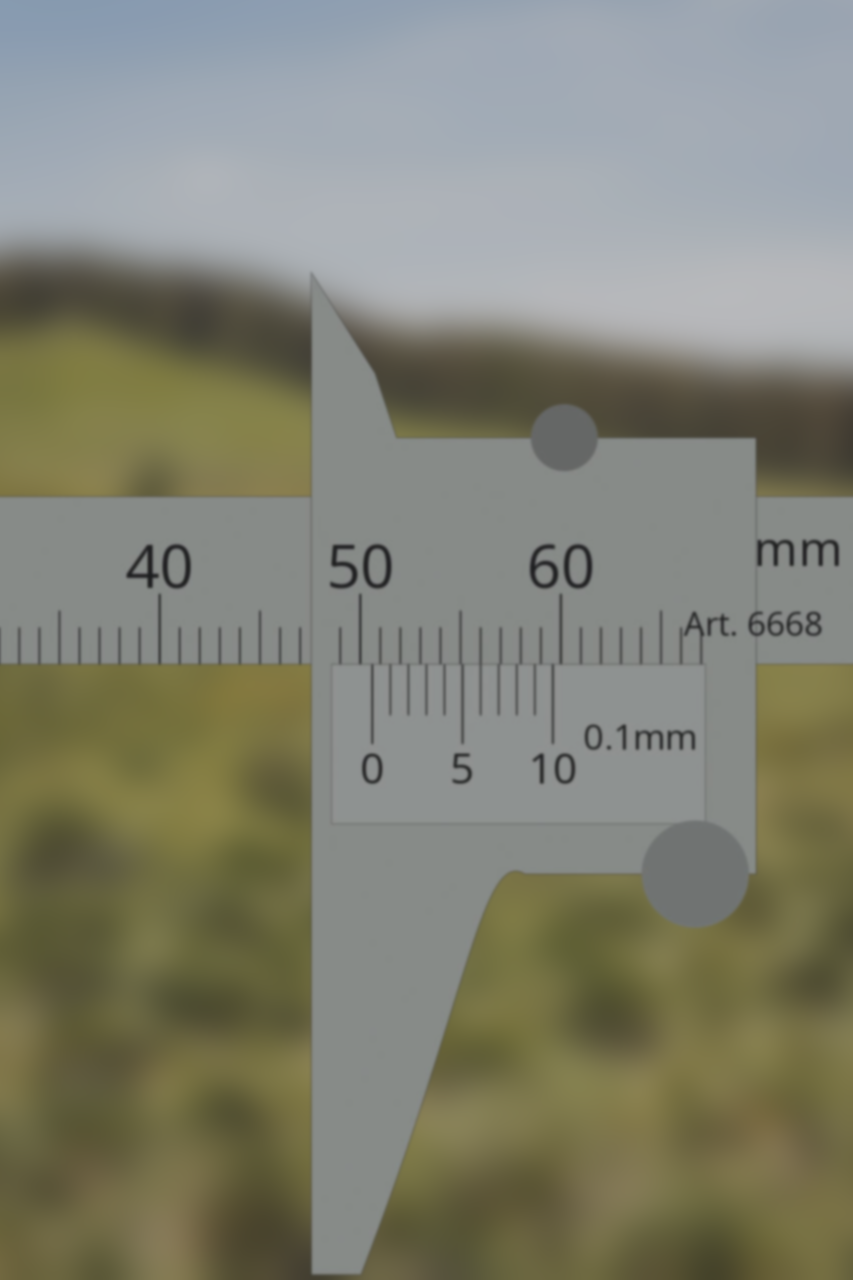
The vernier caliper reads 50.6 mm
